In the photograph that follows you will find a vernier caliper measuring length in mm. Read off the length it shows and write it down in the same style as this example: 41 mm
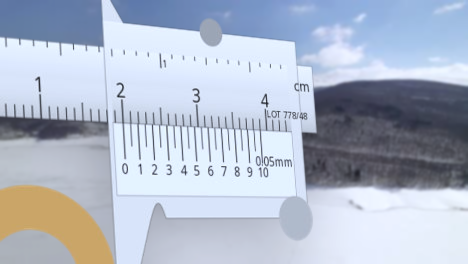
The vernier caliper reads 20.0 mm
